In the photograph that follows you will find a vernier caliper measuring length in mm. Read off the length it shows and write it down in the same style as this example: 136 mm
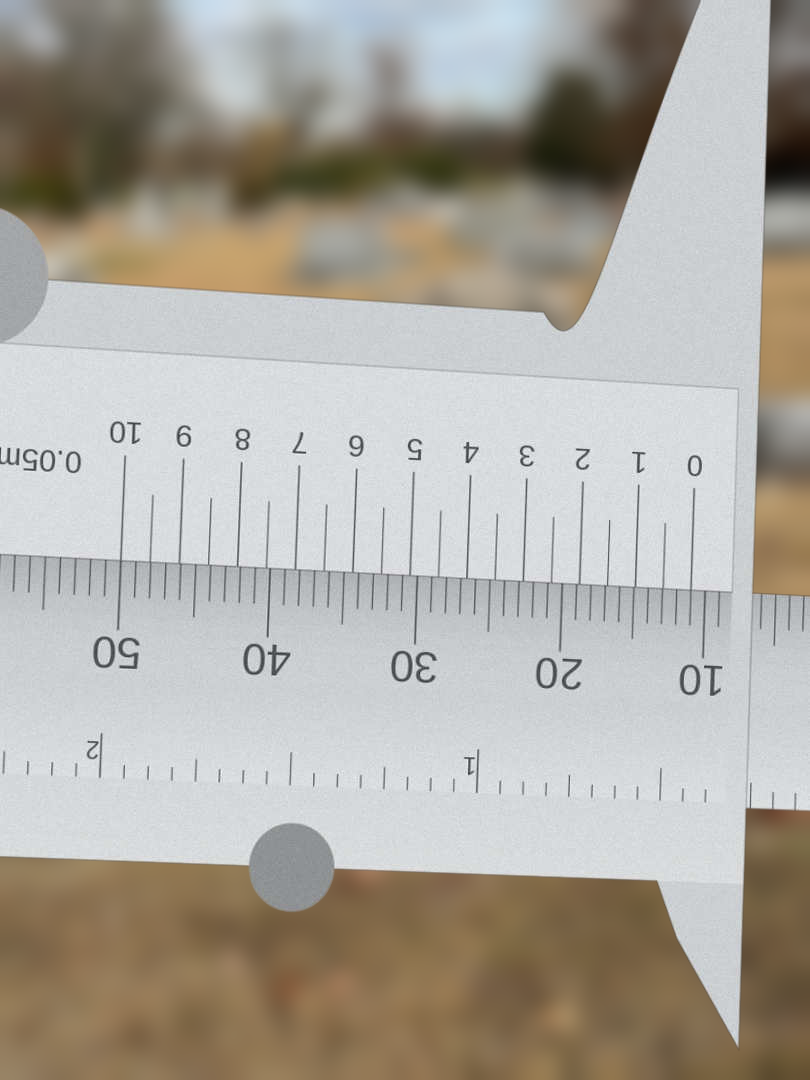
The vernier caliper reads 11.0 mm
